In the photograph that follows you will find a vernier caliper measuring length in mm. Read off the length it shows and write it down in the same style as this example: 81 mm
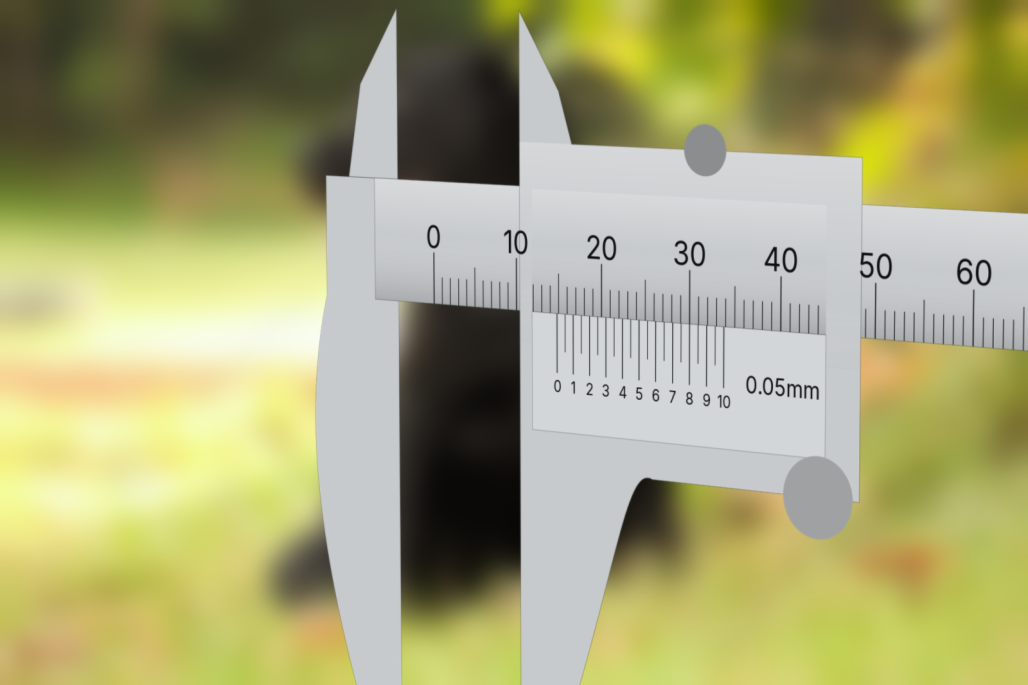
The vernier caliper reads 14.8 mm
